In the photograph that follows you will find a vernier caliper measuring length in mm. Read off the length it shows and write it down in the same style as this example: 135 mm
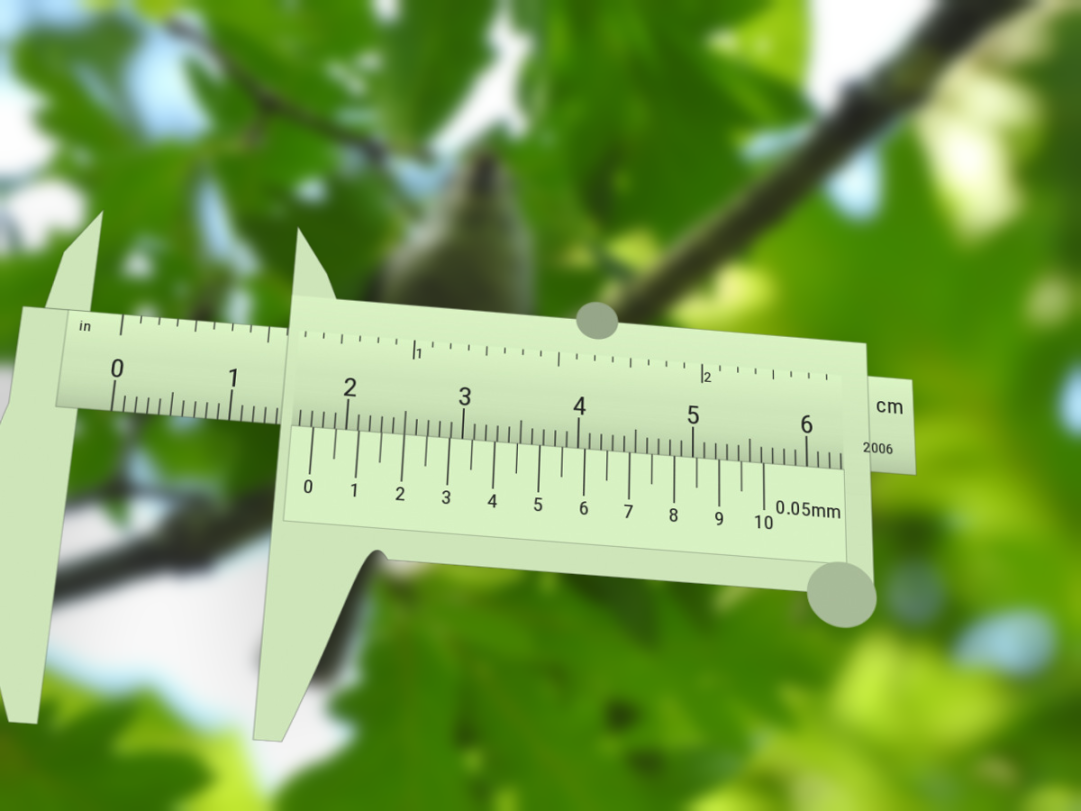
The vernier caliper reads 17.2 mm
